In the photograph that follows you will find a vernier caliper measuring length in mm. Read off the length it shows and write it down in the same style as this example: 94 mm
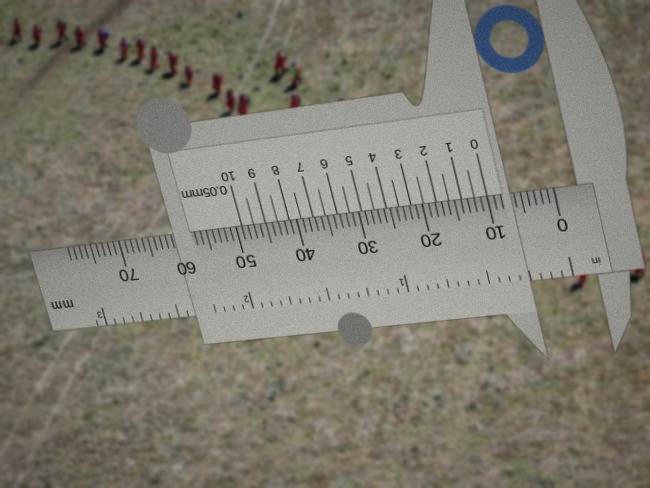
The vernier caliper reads 10.0 mm
